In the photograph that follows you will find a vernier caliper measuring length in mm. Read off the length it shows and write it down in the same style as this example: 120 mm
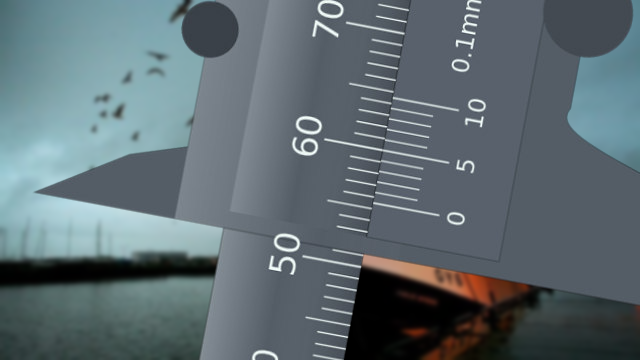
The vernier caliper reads 55.5 mm
